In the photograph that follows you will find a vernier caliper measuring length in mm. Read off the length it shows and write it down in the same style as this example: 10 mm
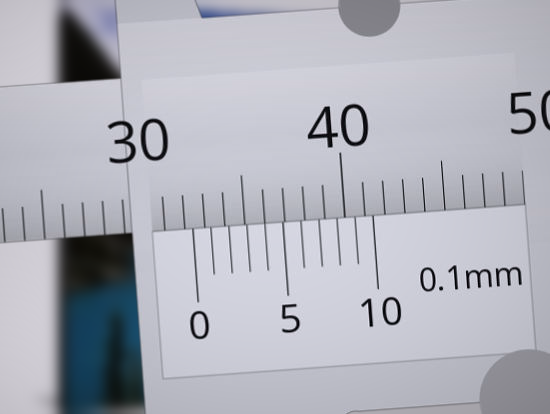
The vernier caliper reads 32.4 mm
